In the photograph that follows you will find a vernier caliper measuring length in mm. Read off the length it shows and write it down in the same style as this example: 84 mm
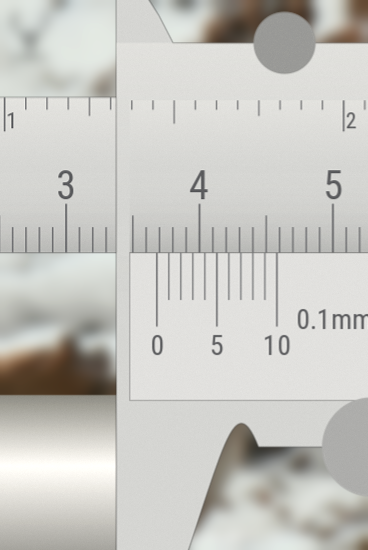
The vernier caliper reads 36.8 mm
